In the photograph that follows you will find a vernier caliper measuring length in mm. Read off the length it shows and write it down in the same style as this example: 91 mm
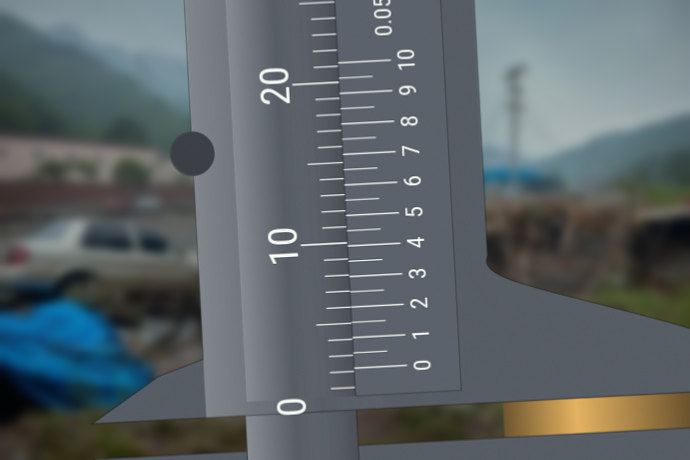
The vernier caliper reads 2.2 mm
